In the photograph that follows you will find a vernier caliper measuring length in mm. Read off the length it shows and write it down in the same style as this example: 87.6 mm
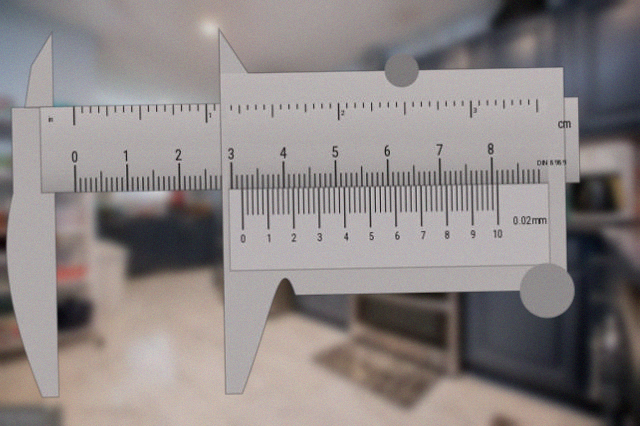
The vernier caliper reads 32.0 mm
